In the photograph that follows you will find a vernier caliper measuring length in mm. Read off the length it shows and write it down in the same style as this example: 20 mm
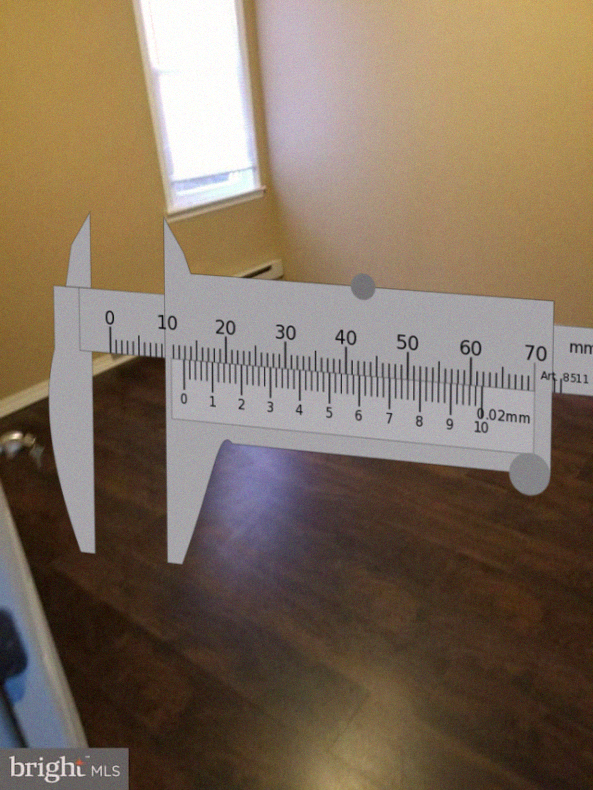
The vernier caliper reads 12.8 mm
